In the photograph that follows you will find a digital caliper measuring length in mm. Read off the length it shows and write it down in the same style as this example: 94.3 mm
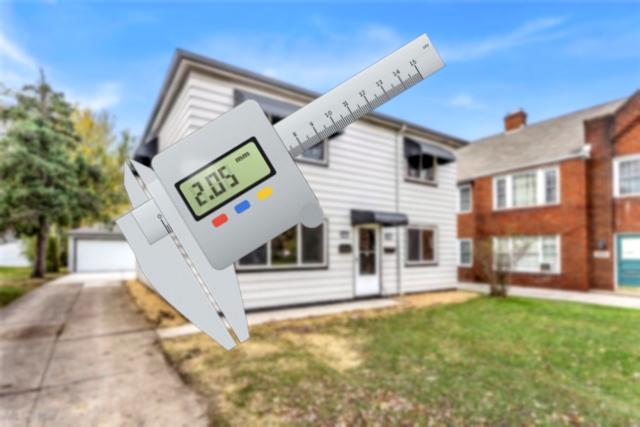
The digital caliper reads 2.05 mm
